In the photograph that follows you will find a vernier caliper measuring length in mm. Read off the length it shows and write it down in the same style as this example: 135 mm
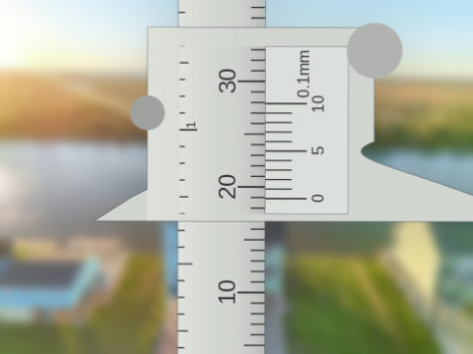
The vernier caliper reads 18.9 mm
